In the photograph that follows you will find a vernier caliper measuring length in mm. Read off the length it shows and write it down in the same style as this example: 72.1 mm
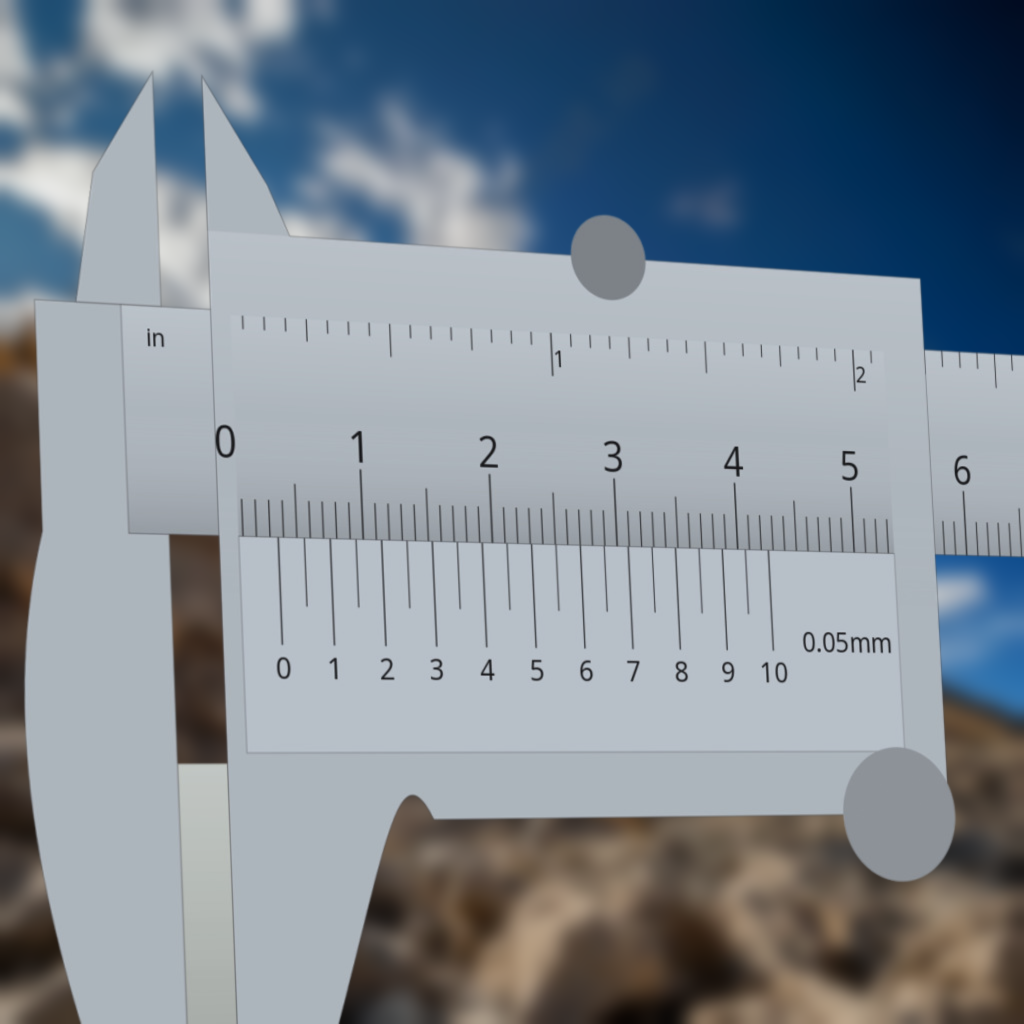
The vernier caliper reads 3.6 mm
